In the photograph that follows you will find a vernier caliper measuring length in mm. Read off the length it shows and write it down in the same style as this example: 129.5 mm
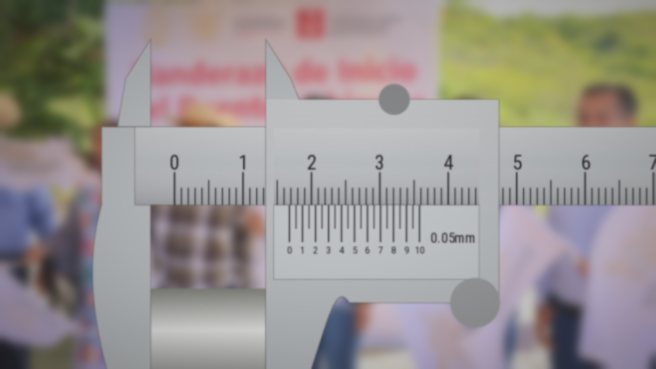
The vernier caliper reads 16.8 mm
